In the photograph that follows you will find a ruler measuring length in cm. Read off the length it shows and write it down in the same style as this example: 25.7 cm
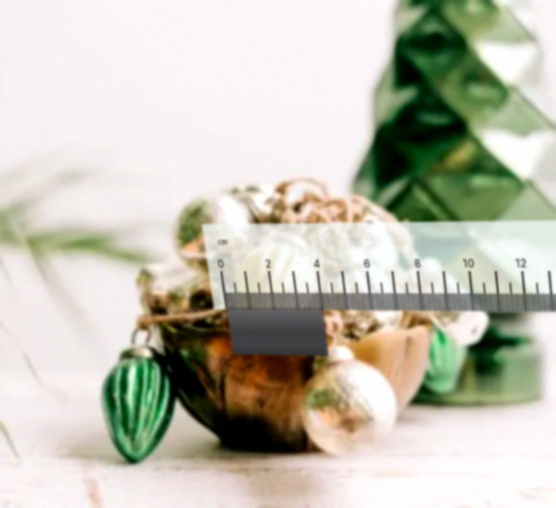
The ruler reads 4 cm
